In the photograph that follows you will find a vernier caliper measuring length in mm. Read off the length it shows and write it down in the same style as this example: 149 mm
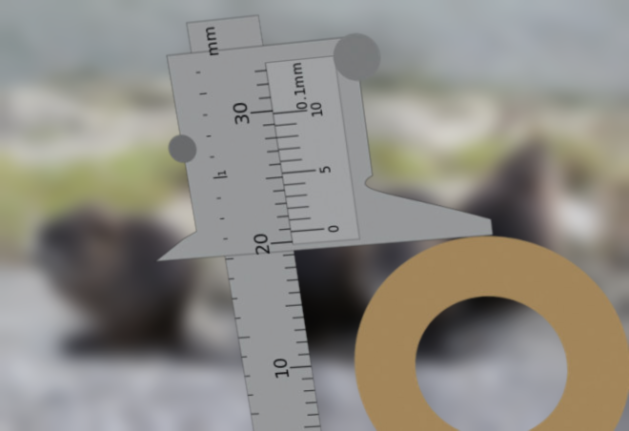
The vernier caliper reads 20.8 mm
